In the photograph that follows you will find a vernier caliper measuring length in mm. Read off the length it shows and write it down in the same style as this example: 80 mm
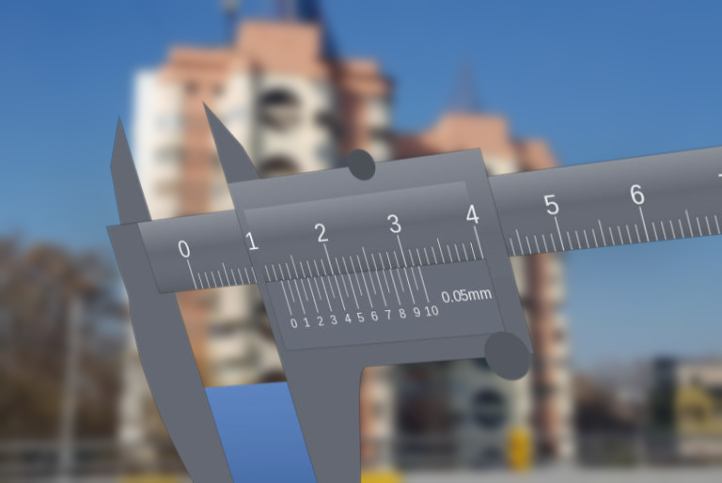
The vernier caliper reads 12.6 mm
